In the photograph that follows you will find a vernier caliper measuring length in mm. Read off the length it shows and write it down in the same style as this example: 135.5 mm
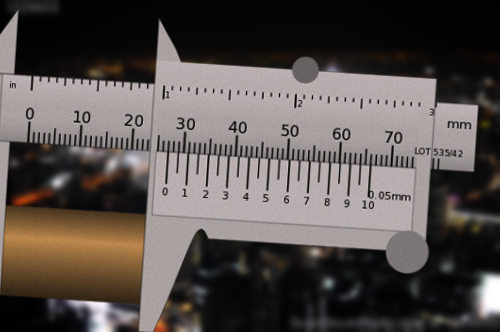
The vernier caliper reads 27.0 mm
